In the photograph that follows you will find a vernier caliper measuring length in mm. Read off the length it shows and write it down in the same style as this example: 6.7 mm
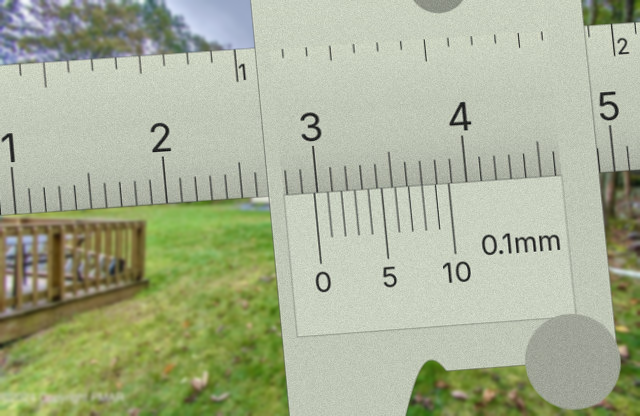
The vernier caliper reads 29.8 mm
